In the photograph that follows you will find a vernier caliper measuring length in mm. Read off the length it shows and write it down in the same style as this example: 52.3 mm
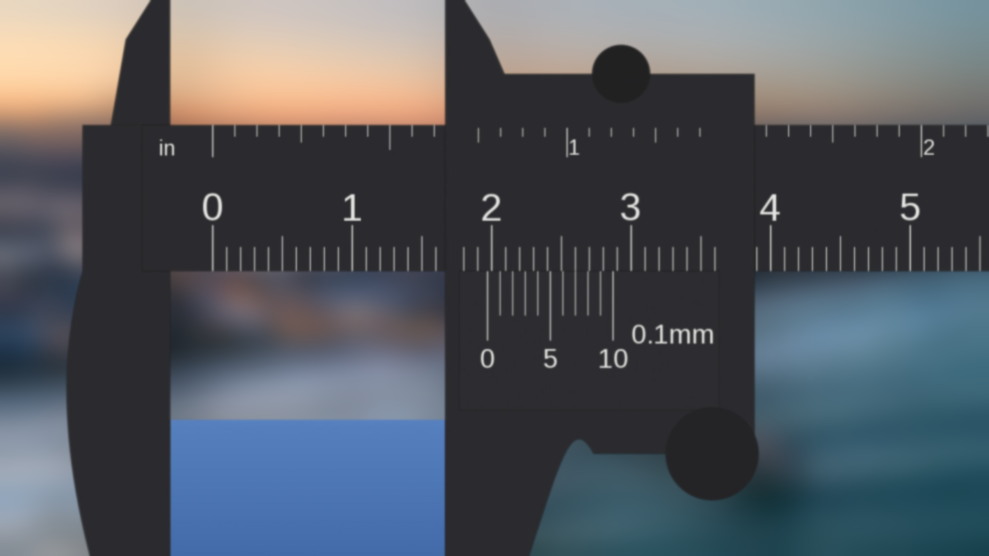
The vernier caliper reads 19.7 mm
